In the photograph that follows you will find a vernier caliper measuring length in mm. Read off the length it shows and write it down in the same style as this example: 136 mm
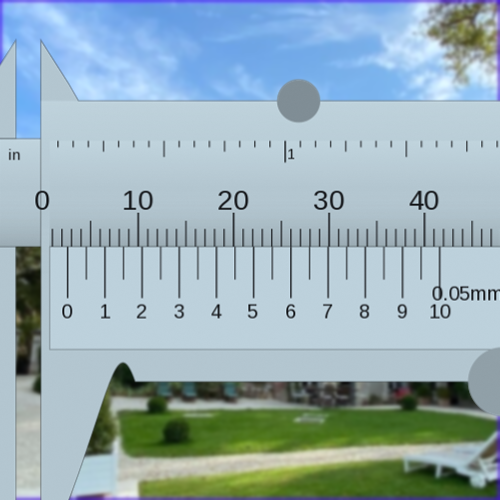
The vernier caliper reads 2.6 mm
